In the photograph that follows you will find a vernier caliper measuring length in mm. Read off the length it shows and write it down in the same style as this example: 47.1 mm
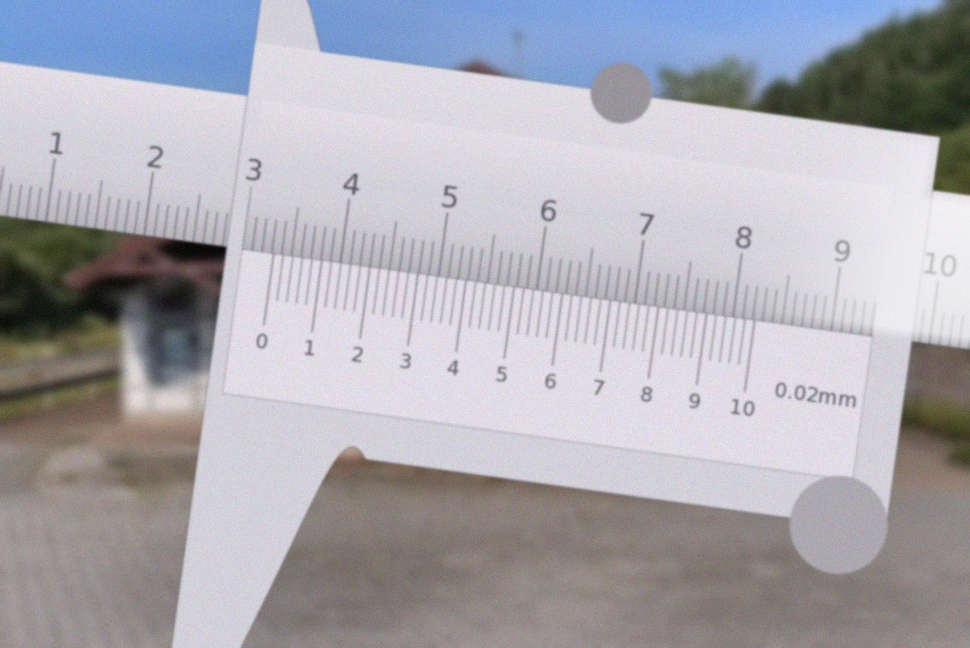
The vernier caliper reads 33.2 mm
